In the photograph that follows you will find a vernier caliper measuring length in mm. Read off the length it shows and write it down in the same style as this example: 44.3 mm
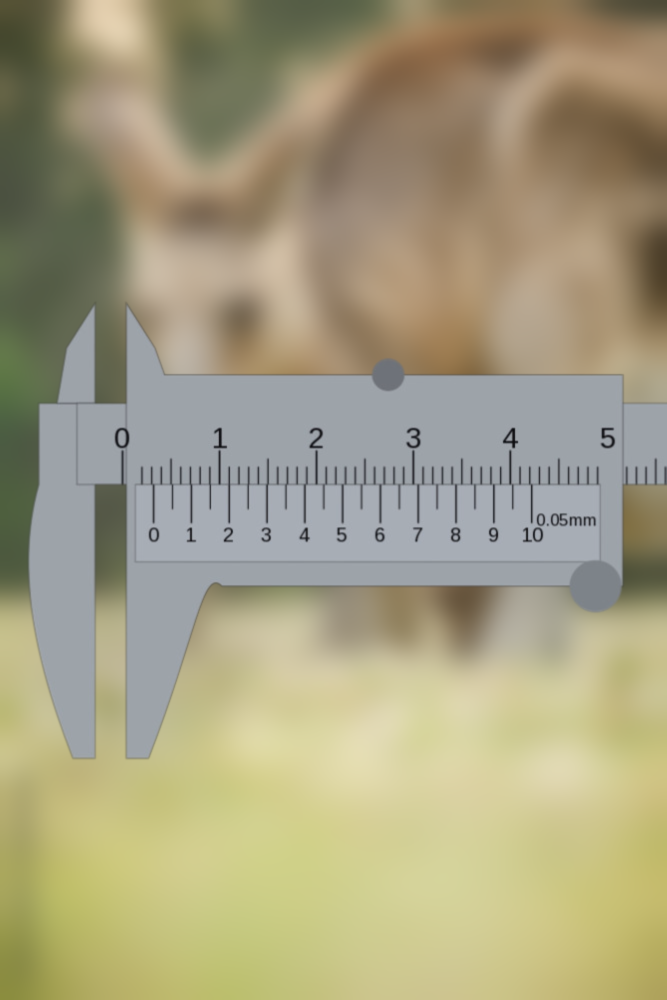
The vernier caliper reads 3.2 mm
